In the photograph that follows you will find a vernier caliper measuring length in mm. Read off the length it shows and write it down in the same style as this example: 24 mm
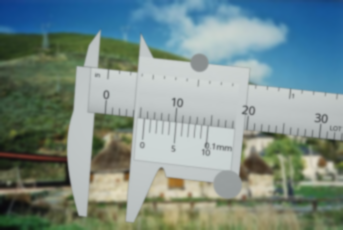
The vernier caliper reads 5.6 mm
